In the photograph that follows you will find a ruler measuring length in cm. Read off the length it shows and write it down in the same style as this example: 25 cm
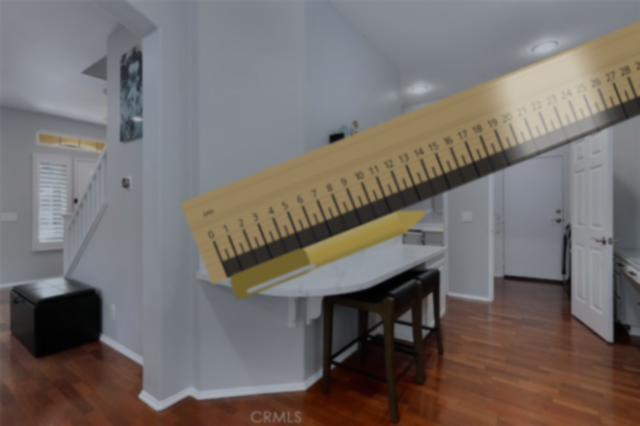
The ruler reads 13.5 cm
